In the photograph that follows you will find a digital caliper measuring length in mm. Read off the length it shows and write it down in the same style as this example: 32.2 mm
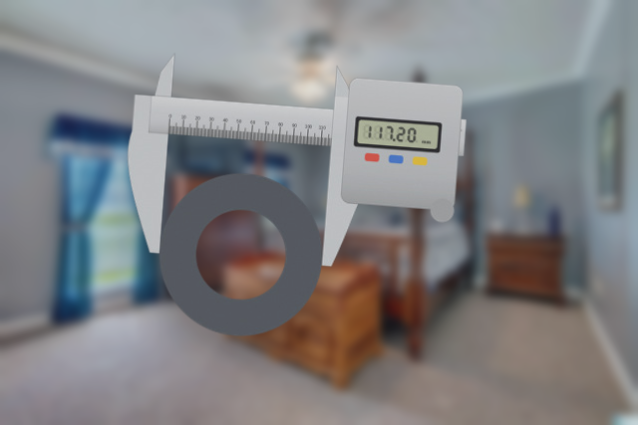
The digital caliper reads 117.20 mm
